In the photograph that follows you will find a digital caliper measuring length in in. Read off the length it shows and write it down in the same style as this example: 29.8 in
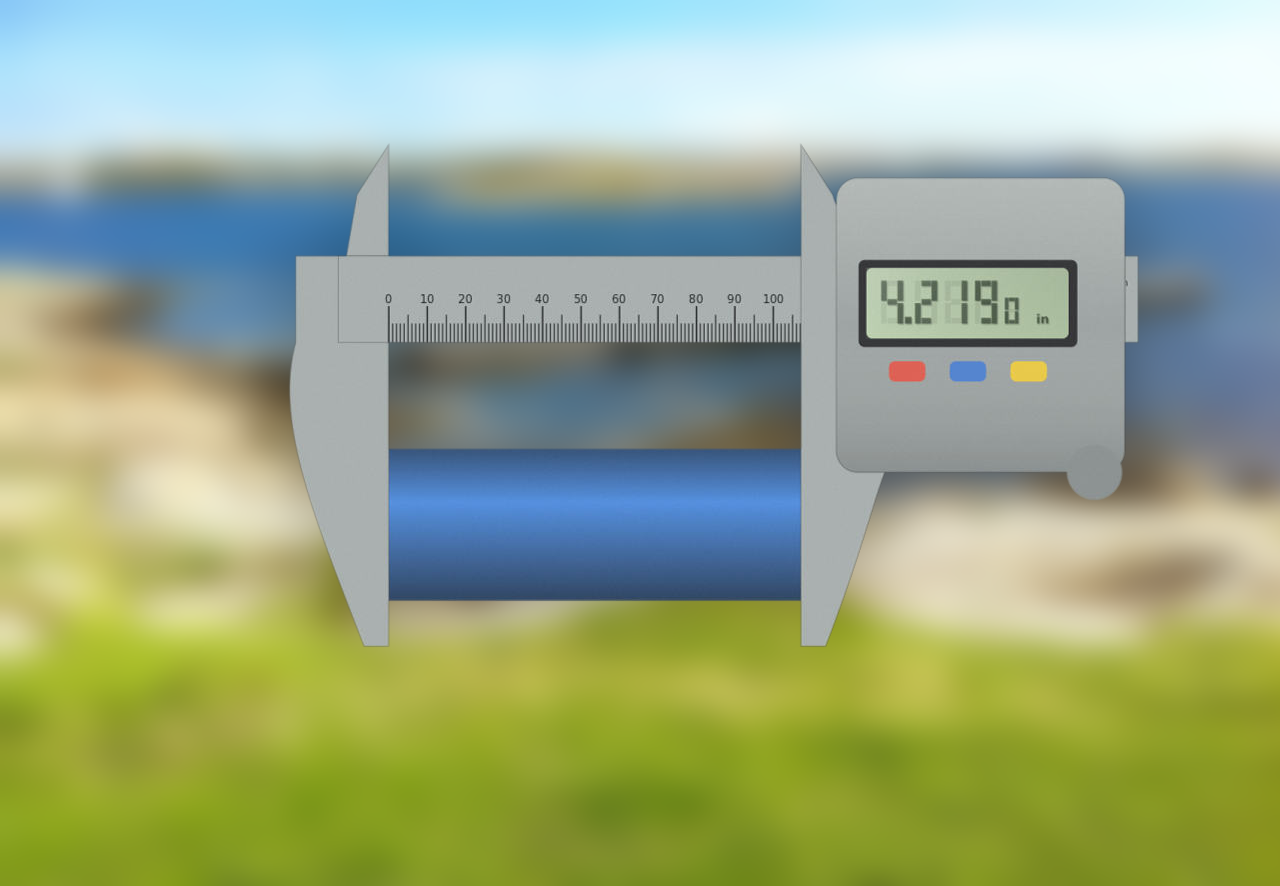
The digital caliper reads 4.2190 in
